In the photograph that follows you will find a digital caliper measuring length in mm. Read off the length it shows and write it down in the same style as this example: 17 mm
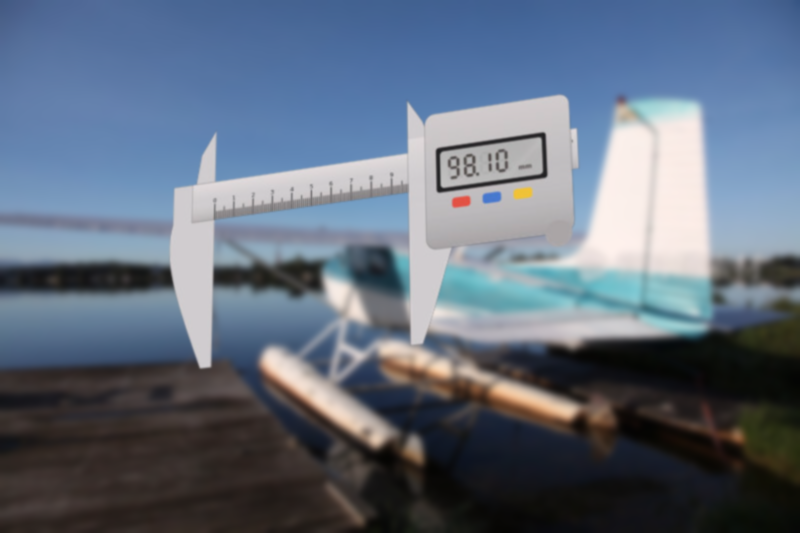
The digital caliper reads 98.10 mm
